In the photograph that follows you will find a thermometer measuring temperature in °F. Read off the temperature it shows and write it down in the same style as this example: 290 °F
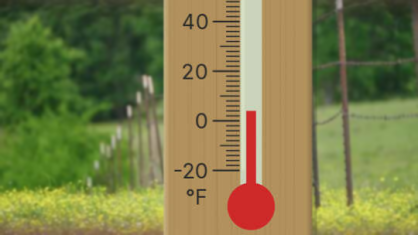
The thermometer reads 4 °F
